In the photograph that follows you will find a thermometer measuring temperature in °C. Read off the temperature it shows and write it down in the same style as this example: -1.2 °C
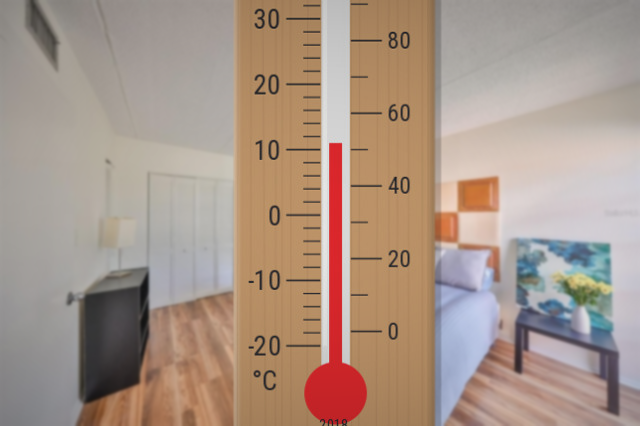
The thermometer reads 11 °C
